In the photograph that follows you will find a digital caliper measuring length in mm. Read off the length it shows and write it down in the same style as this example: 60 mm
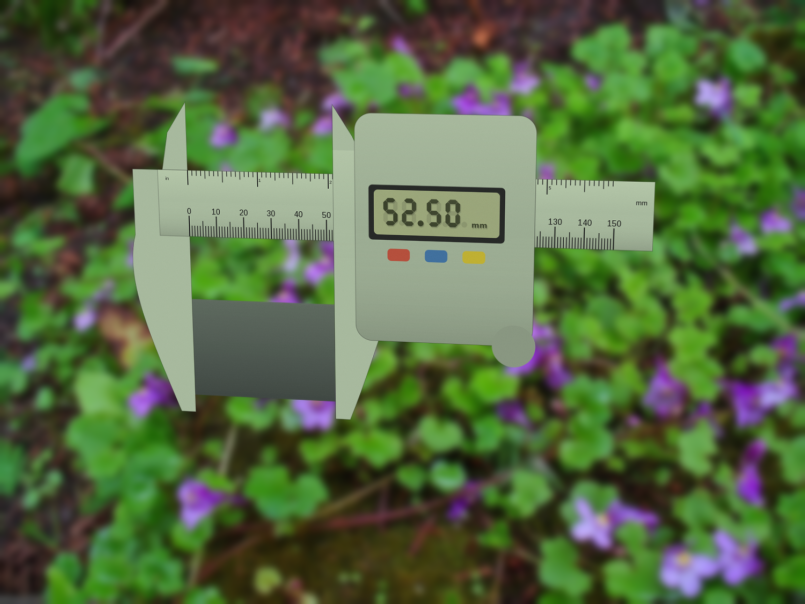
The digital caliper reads 52.50 mm
